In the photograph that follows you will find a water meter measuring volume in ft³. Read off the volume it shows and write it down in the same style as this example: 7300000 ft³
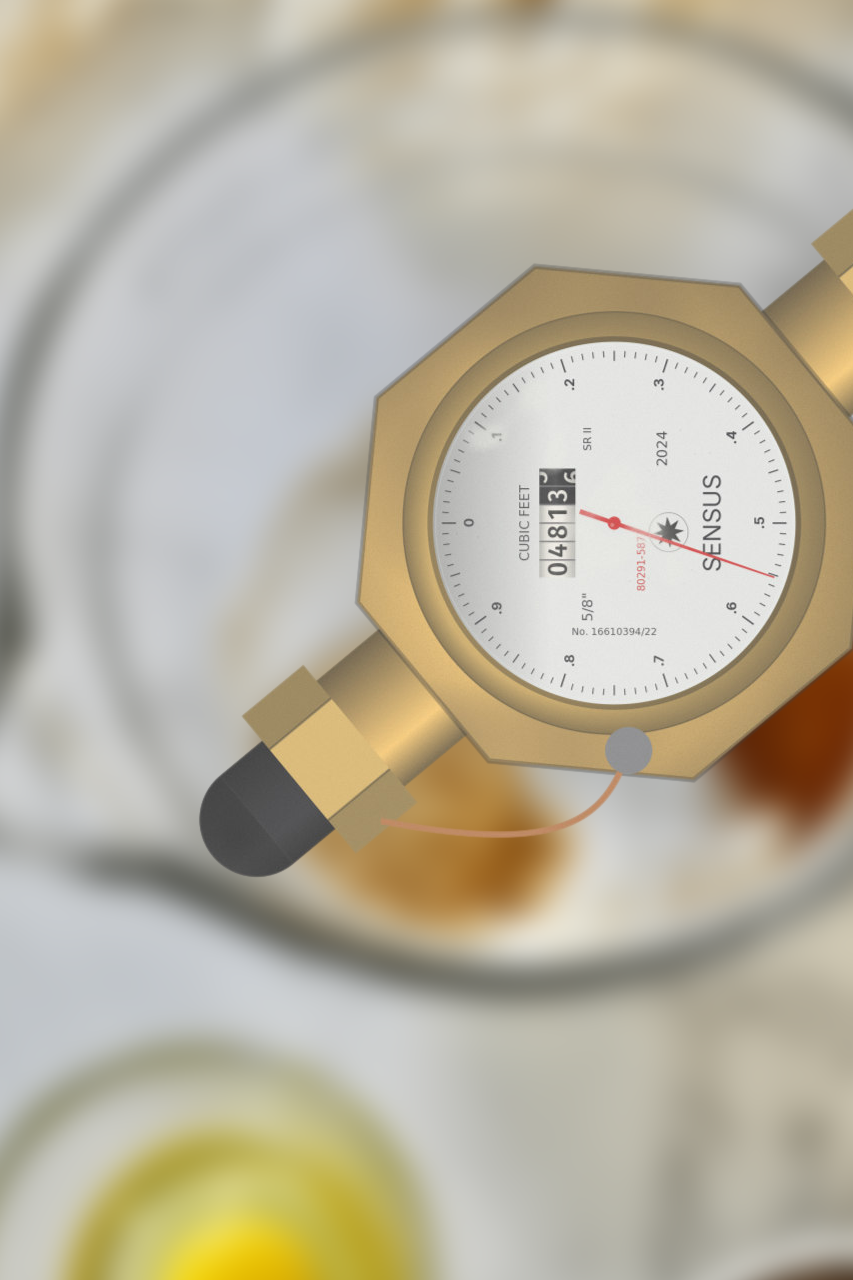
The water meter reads 48135.55 ft³
